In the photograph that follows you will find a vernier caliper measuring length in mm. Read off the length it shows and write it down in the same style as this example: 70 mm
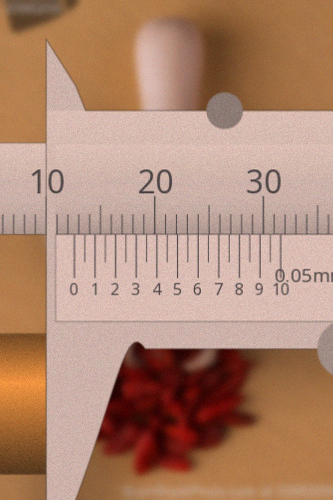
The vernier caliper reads 12.6 mm
